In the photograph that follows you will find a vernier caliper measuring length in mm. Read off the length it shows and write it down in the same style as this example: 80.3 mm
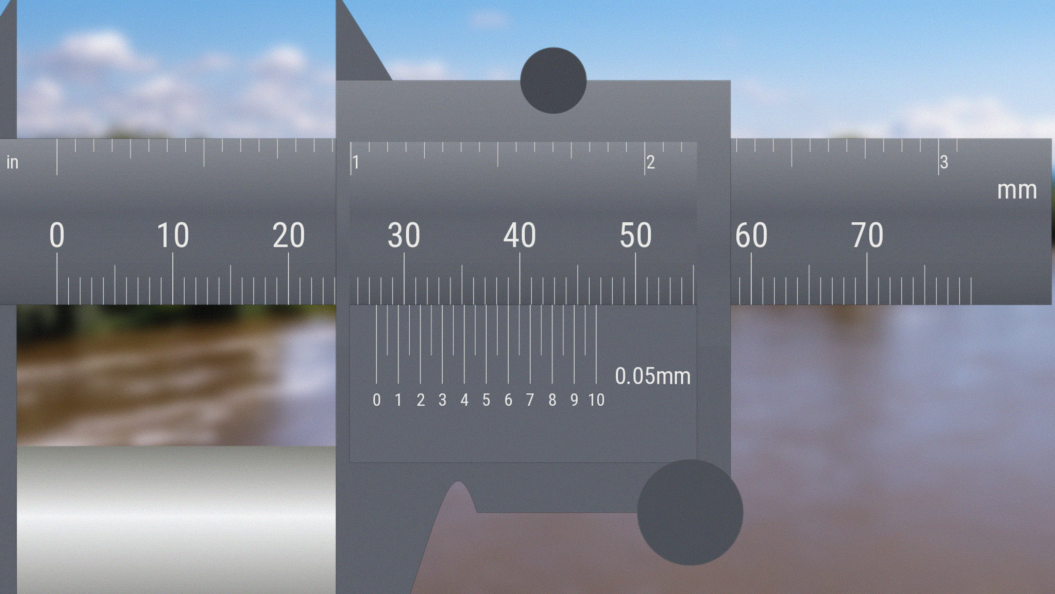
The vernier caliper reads 27.6 mm
